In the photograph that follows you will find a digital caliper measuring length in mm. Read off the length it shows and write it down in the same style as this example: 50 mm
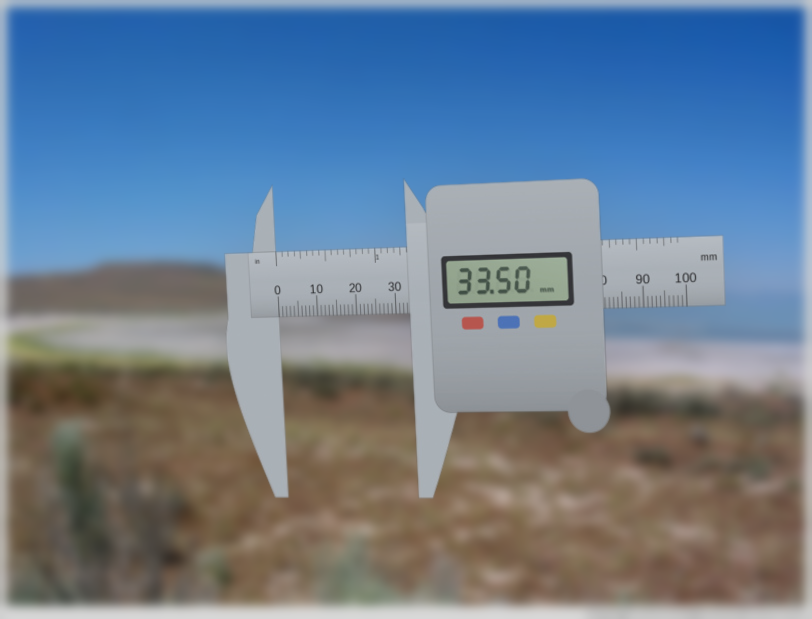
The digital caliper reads 33.50 mm
